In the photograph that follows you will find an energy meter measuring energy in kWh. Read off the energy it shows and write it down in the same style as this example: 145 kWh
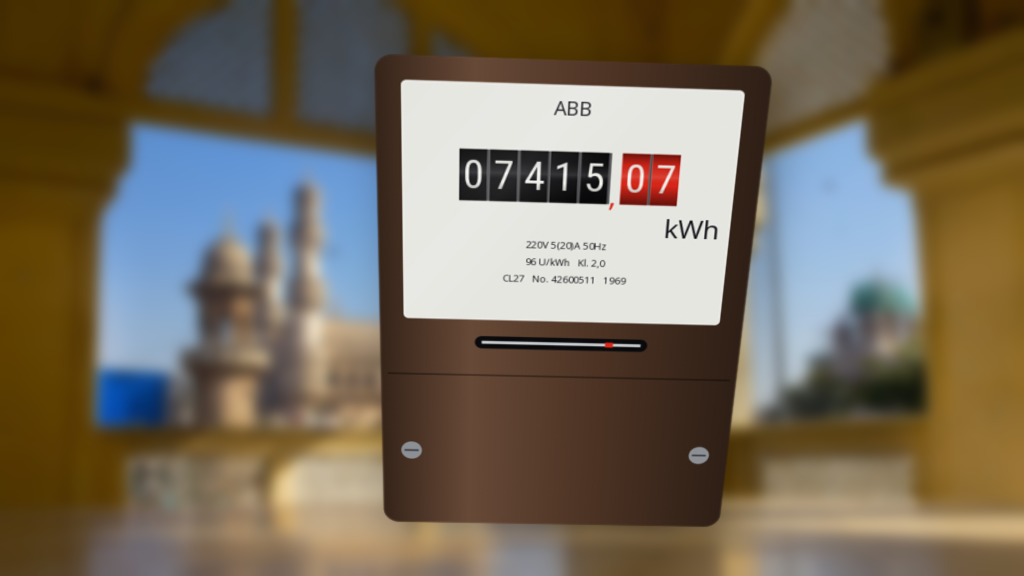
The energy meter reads 7415.07 kWh
